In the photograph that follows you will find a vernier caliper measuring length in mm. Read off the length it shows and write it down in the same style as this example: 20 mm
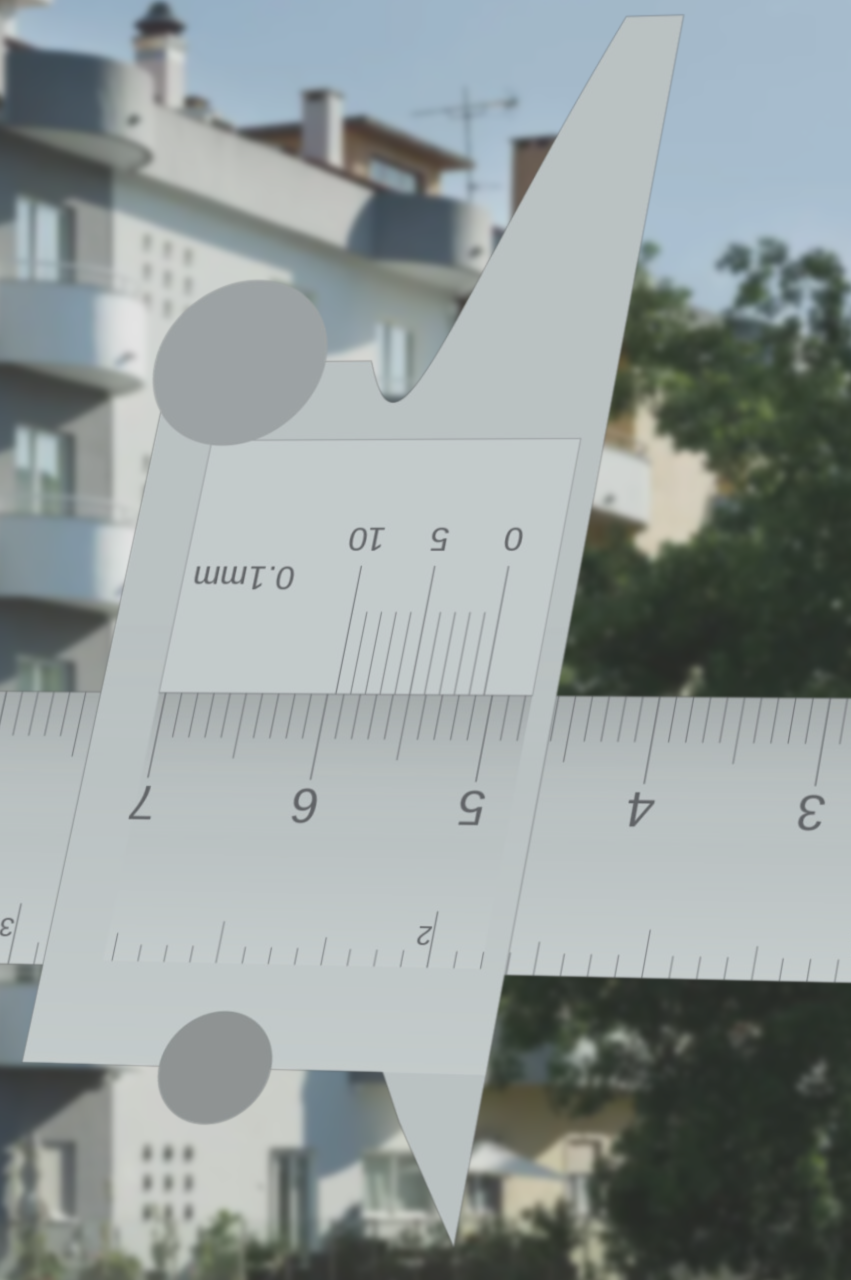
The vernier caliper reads 50.5 mm
